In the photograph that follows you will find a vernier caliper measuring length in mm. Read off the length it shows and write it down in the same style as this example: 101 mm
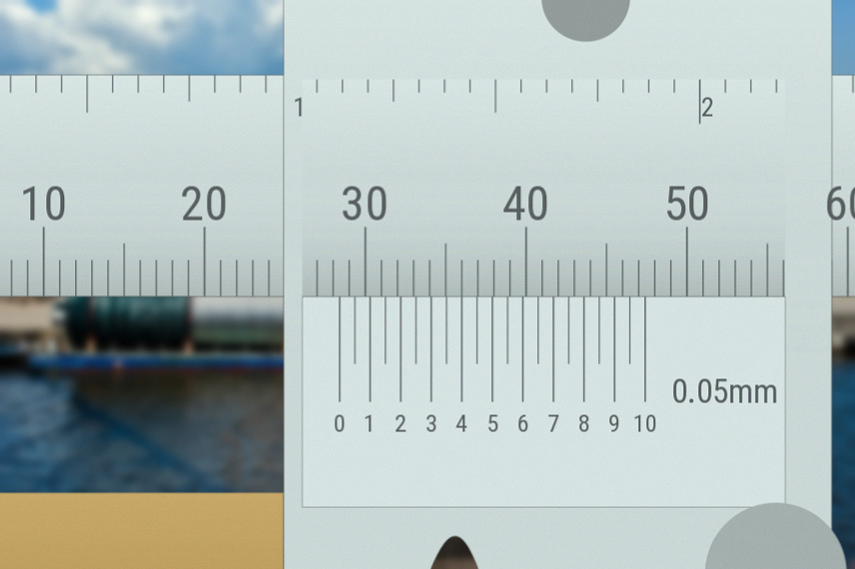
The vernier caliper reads 28.4 mm
